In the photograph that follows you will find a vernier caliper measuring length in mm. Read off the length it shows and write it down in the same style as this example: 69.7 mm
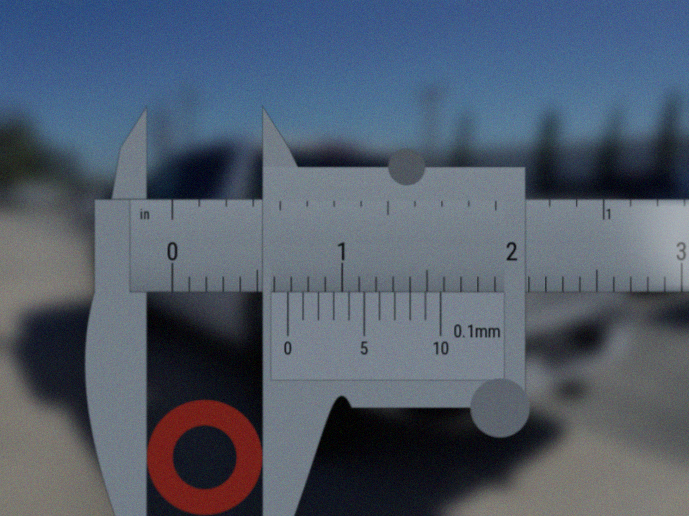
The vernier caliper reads 6.8 mm
